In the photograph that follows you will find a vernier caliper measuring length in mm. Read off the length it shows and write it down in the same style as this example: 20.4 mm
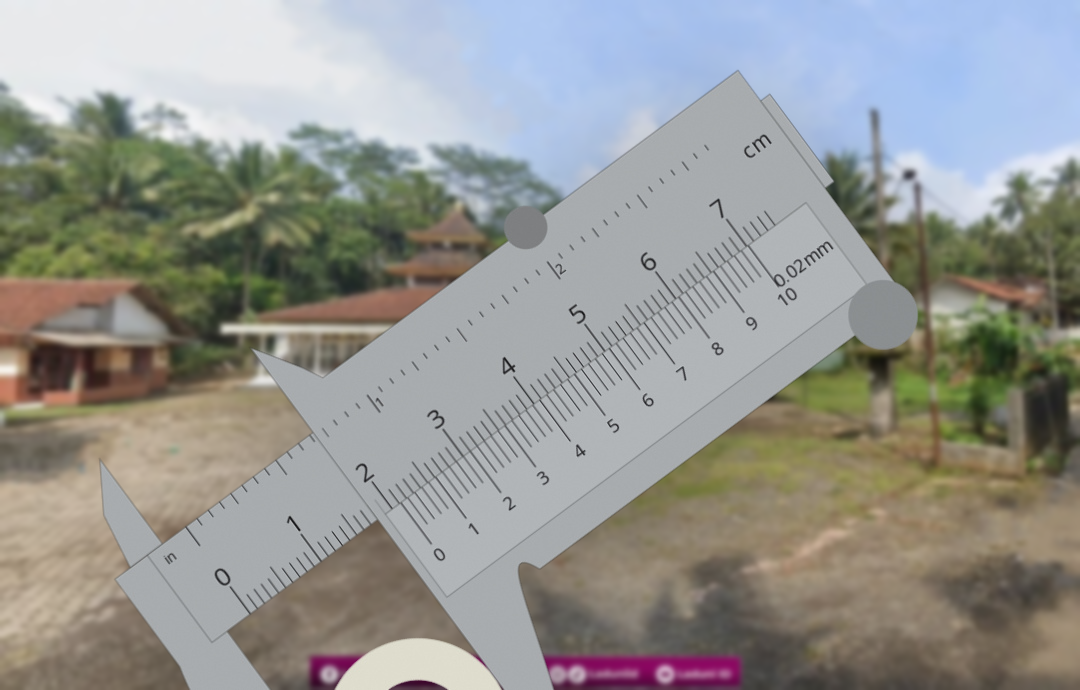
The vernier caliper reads 21.2 mm
